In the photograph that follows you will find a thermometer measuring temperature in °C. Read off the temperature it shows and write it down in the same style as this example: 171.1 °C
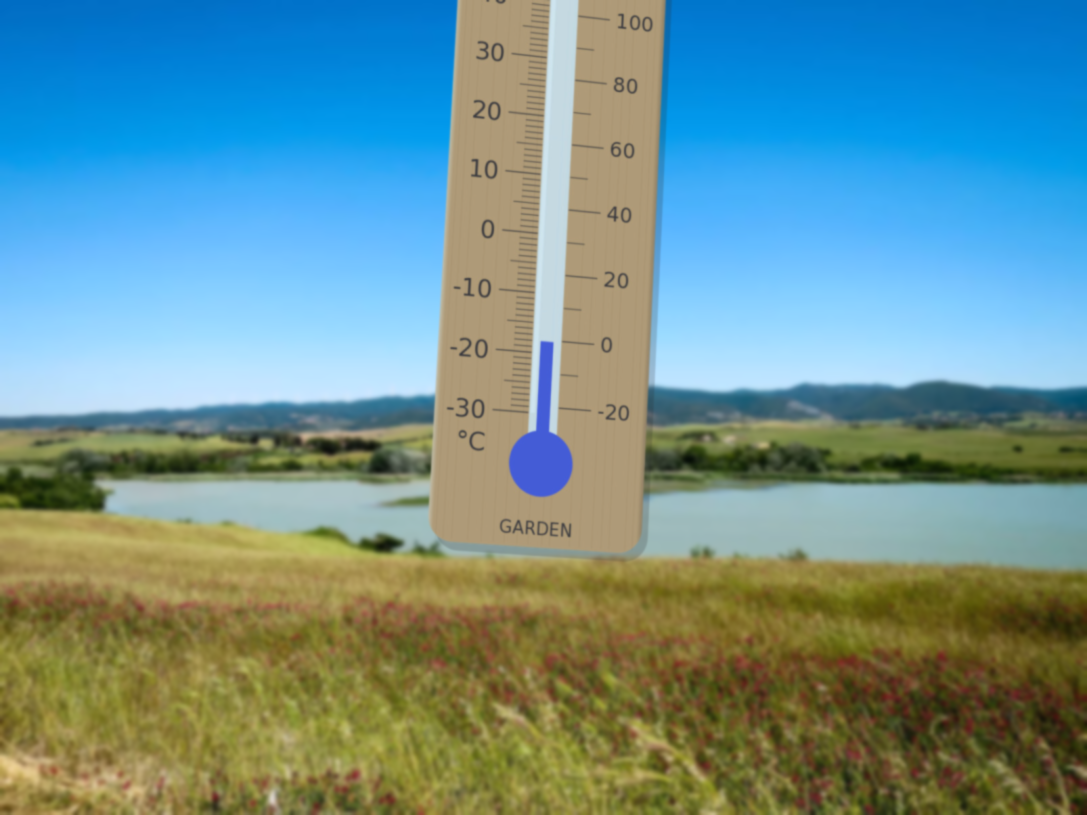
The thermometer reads -18 °C
